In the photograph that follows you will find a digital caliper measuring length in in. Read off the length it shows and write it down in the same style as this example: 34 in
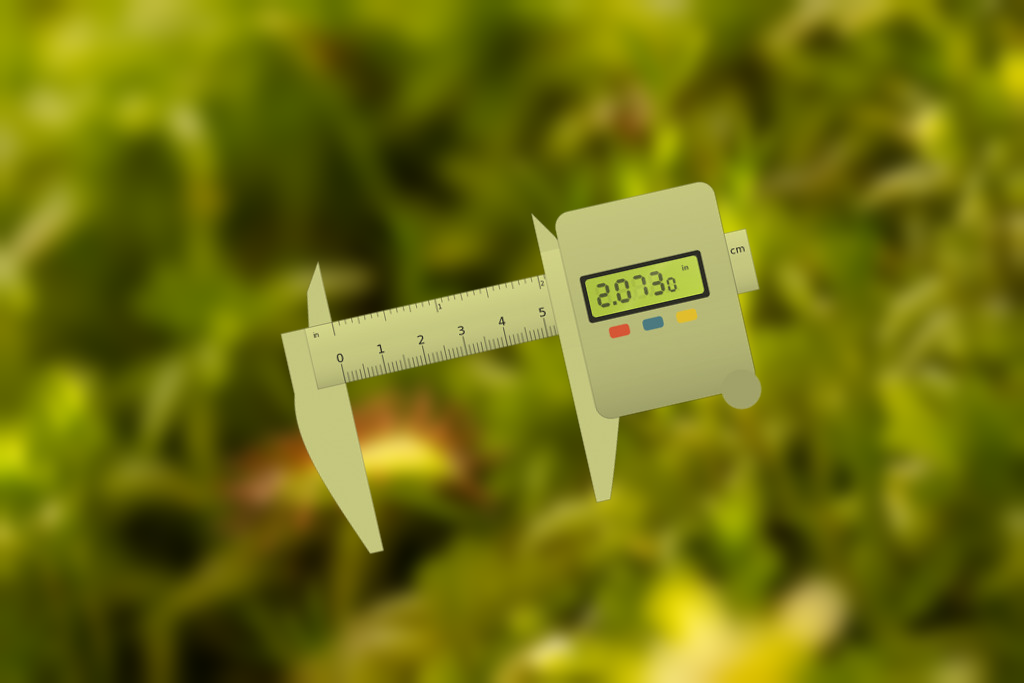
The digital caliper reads 2.0730 in
